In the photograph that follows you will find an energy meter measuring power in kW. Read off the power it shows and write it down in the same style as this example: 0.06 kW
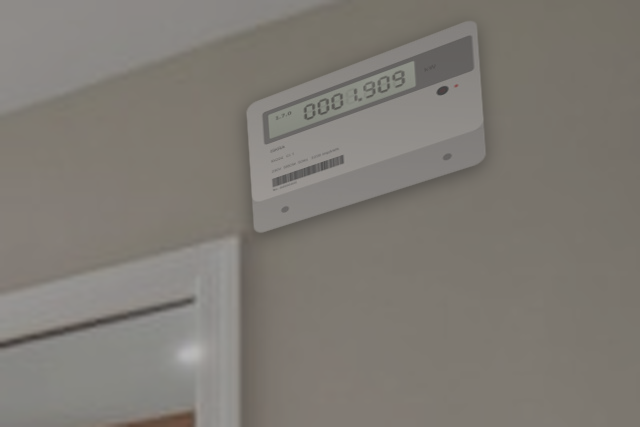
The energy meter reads 1.909 kW
